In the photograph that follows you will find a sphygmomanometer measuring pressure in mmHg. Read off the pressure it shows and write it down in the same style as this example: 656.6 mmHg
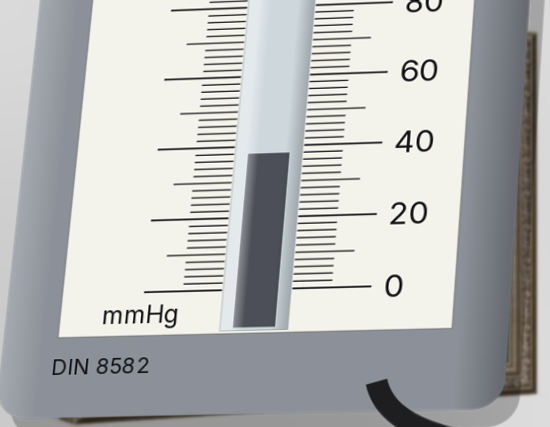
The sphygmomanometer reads 38 mmHg
